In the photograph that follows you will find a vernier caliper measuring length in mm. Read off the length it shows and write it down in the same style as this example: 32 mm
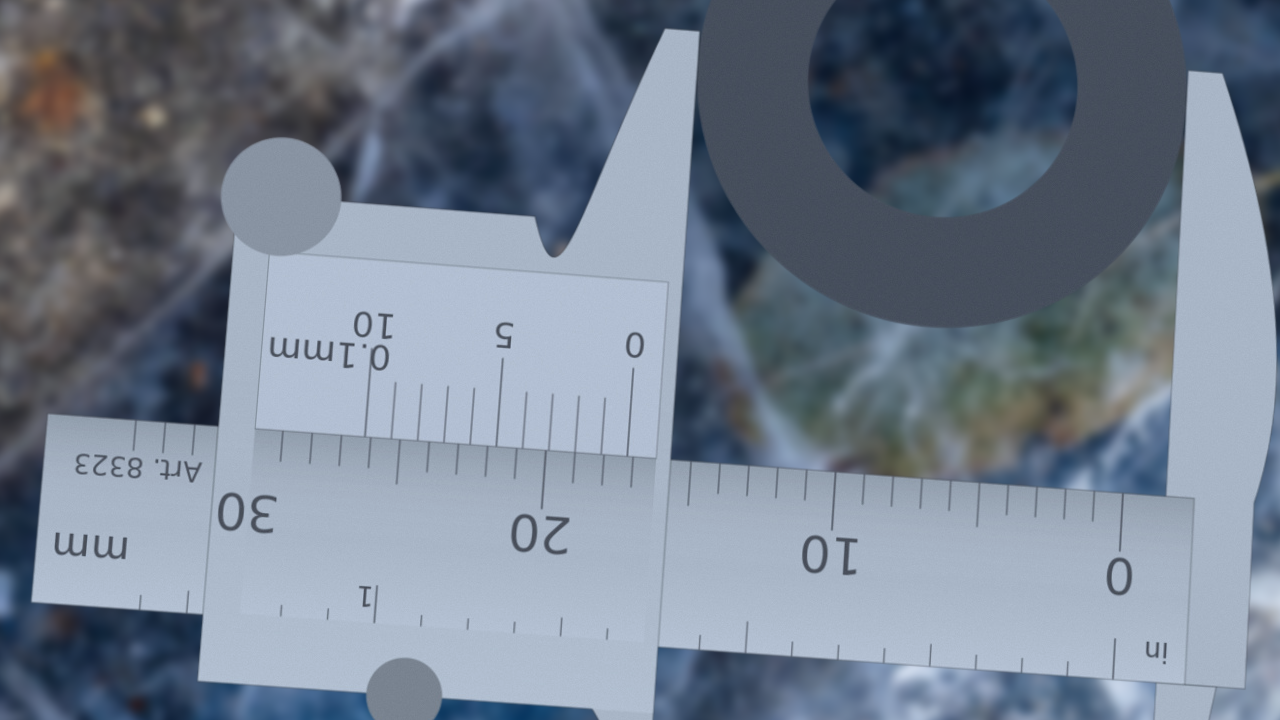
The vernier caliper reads 17.2 mm
